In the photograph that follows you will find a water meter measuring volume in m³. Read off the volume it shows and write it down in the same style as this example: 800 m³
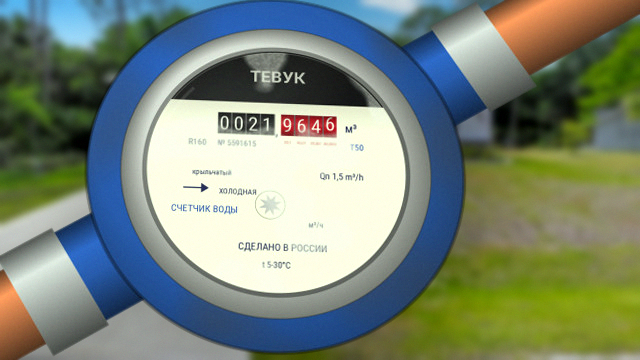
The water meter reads 21.9646 m³
